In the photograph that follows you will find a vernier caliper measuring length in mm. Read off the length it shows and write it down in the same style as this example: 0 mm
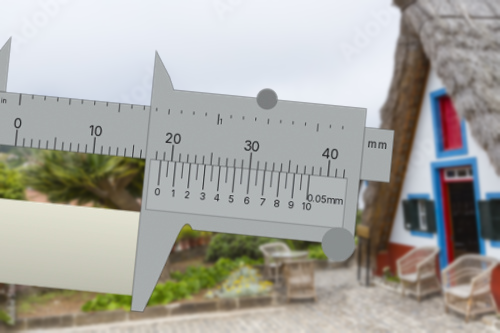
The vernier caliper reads 18.6 mm
